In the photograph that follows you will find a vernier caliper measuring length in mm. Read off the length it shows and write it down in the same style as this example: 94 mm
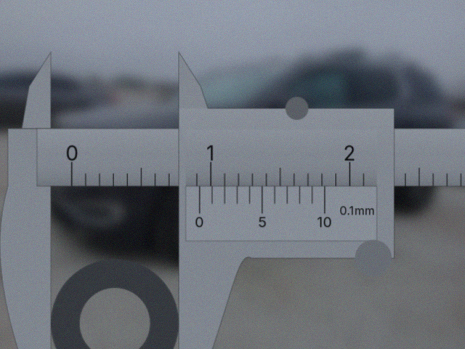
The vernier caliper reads 9.2 mm
